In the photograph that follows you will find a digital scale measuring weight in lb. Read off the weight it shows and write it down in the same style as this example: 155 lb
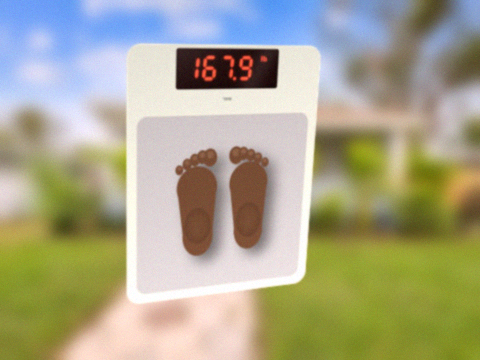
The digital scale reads 167.9 lb
